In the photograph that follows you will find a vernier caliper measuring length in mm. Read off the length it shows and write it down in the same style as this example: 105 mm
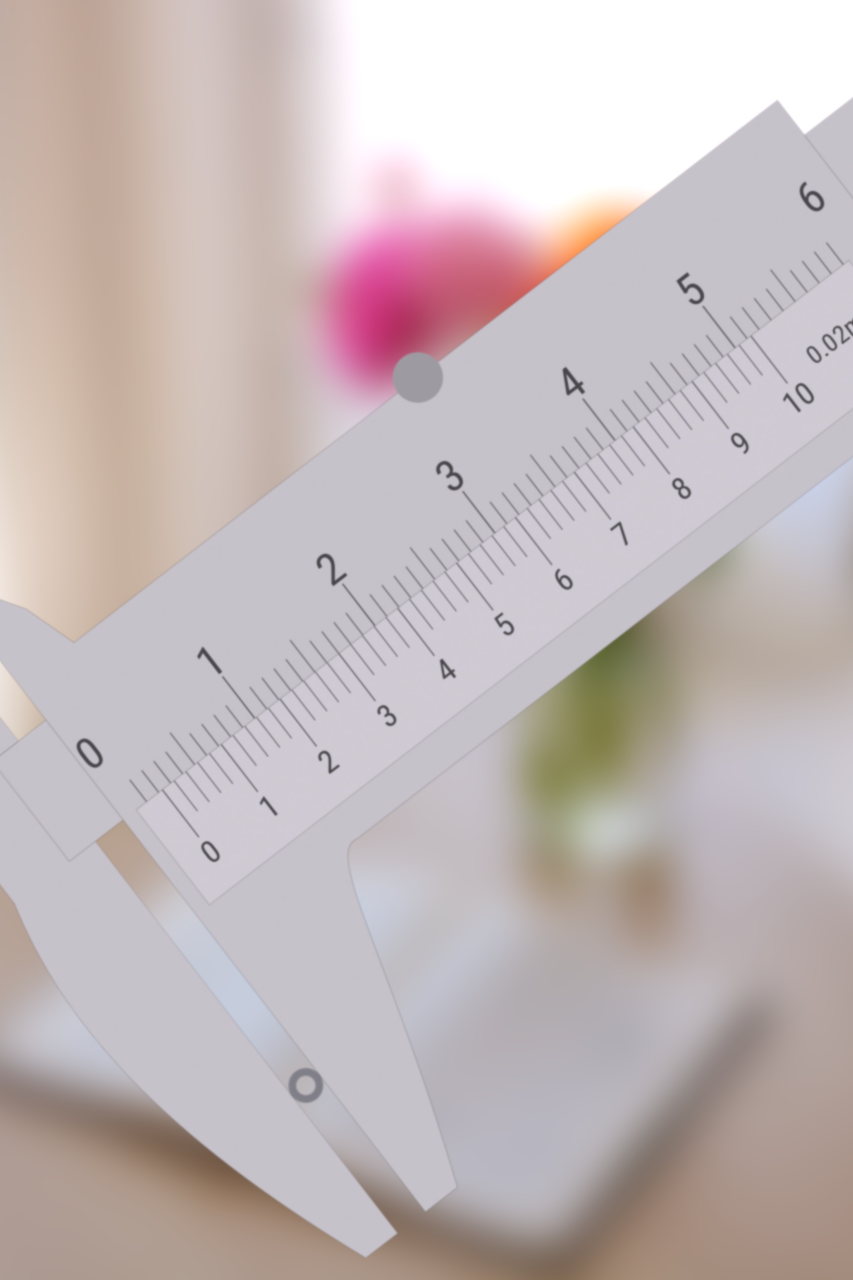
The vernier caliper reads 2.3 mm
